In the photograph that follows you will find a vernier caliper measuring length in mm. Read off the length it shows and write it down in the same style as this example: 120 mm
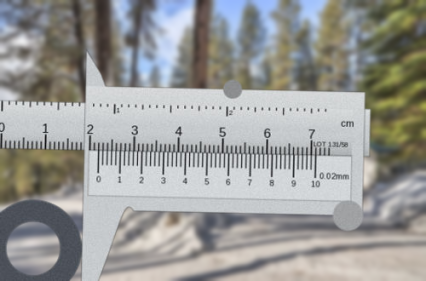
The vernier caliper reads 22.0 mm
